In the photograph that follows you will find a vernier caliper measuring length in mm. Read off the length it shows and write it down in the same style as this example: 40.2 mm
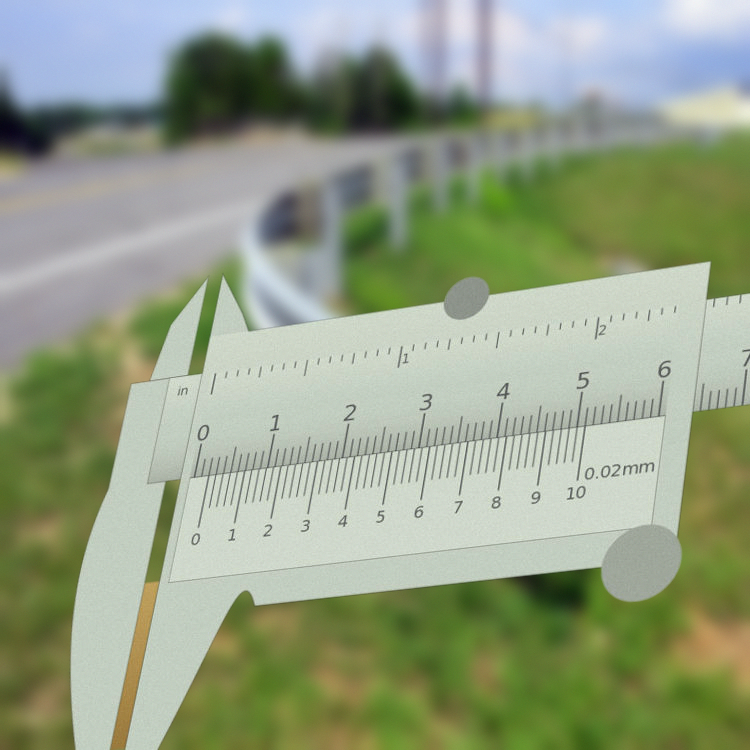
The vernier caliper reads 2.0 mm
